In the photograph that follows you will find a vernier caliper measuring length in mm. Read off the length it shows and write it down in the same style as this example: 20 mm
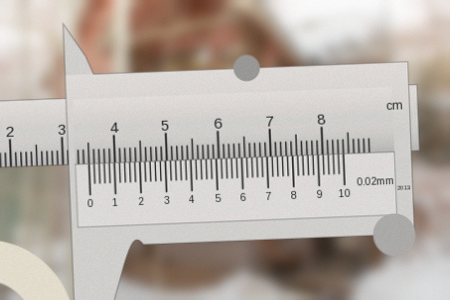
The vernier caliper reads 35.0 mm
